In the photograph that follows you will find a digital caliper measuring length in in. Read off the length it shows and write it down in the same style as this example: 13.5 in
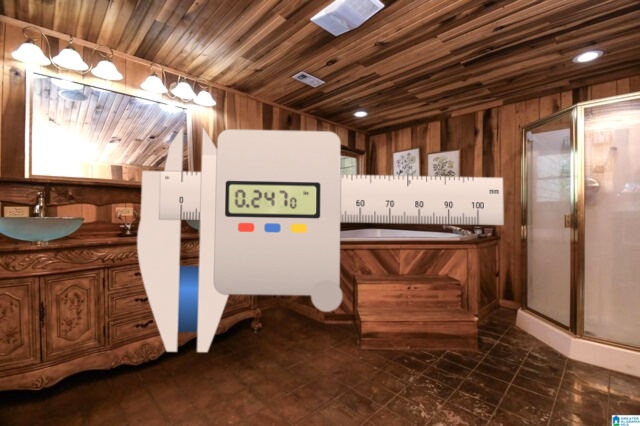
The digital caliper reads 0.2470 in
